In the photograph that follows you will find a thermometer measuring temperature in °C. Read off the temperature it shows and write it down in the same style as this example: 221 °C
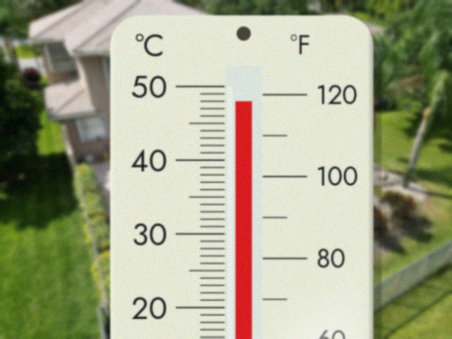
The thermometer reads 48 °C
